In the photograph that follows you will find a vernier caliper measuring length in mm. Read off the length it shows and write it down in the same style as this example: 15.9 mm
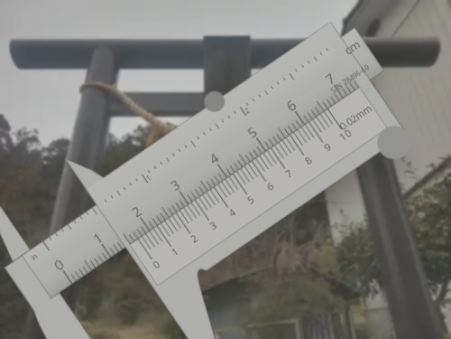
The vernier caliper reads 17.0 mm
